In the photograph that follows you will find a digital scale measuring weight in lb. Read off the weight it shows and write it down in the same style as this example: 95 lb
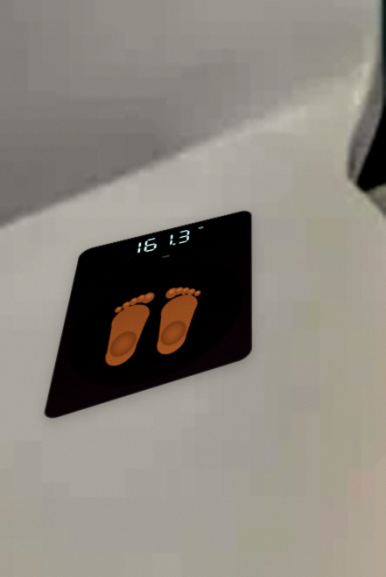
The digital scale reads 161.3 lb
